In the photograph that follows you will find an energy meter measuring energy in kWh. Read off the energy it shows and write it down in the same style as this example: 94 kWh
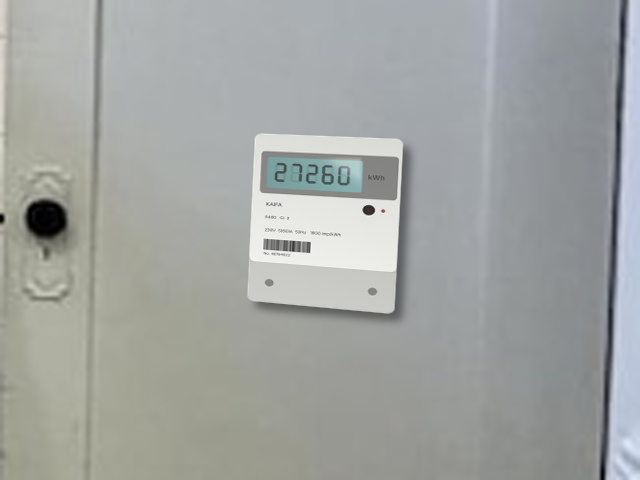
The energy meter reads 27260 kWh
